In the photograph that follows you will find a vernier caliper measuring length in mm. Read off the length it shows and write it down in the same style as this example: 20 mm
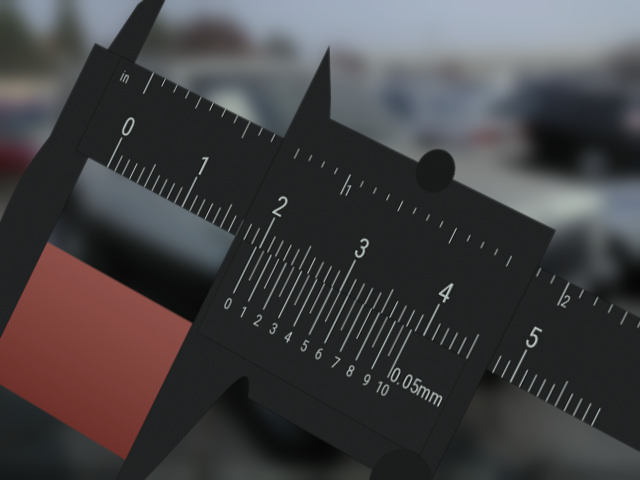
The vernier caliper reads 19.6 mm
